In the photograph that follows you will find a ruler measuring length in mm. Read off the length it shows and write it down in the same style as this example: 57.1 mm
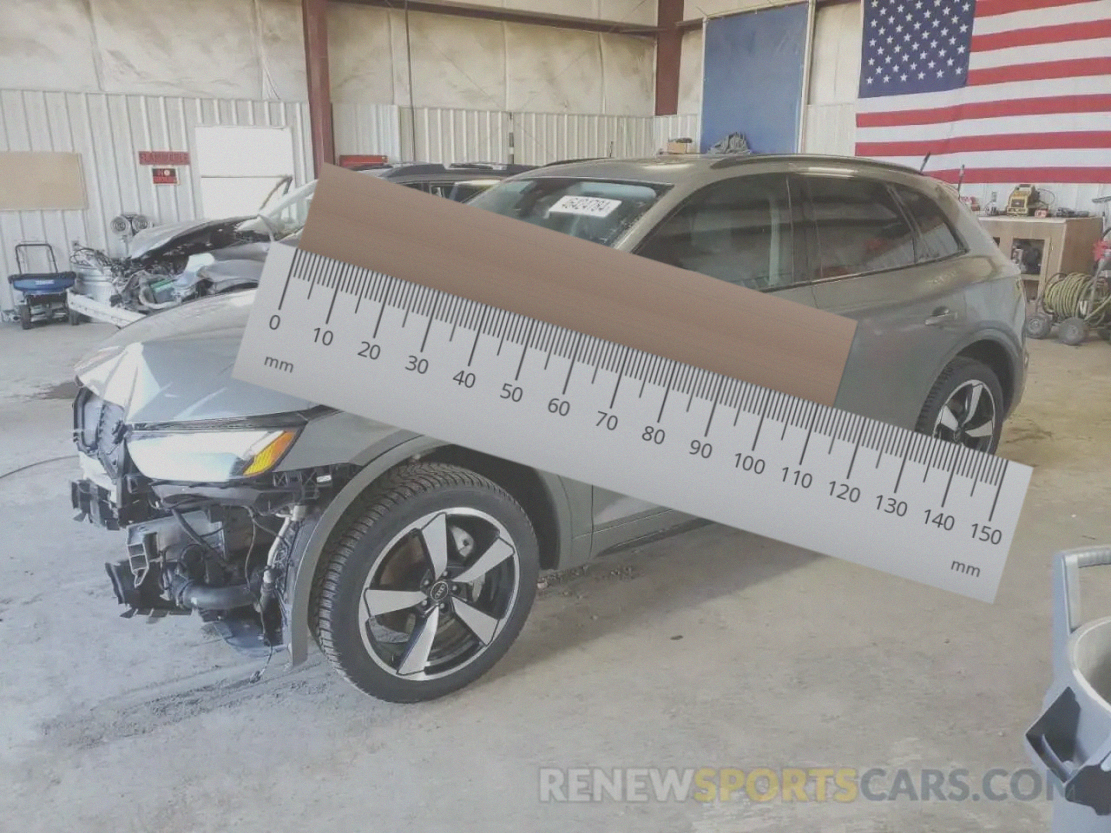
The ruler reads 113 mm
